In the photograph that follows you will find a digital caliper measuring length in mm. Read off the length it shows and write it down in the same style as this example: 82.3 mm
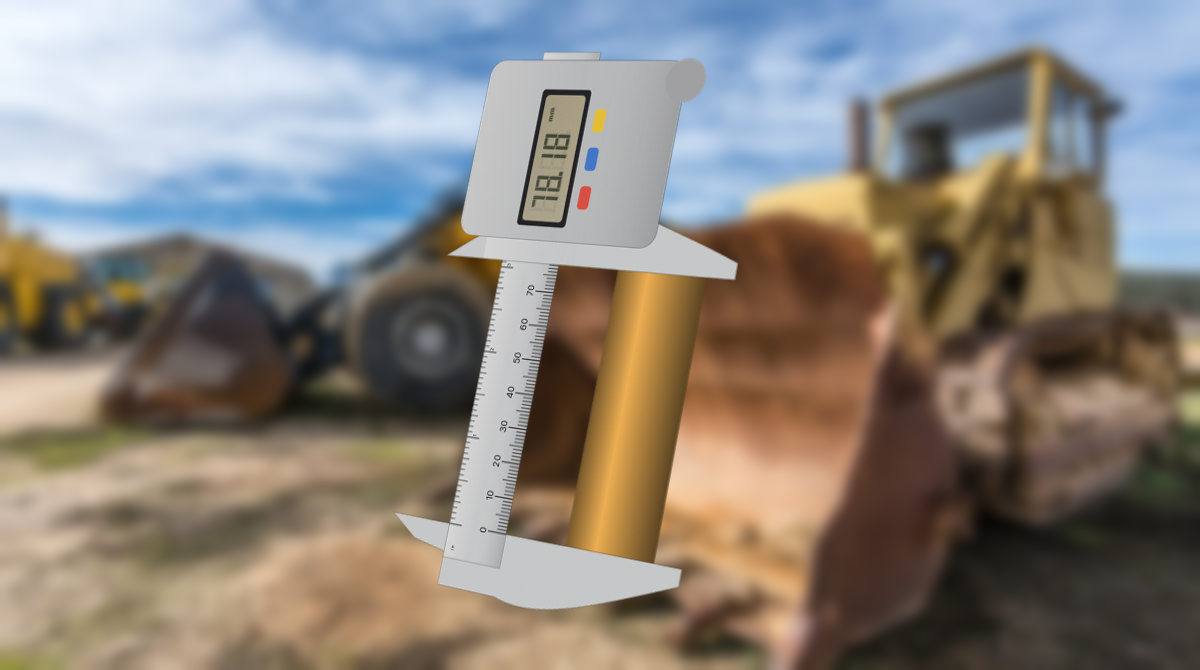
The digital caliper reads 78.18 mm
